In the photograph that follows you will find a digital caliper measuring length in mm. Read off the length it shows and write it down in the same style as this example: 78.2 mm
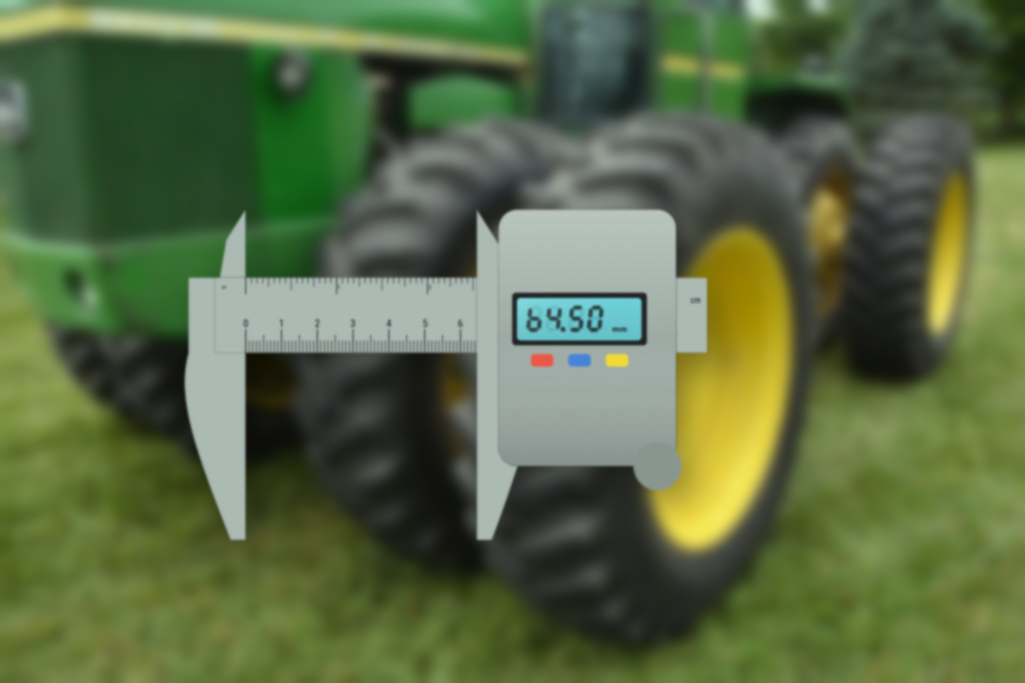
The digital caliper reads 64.50 mm
